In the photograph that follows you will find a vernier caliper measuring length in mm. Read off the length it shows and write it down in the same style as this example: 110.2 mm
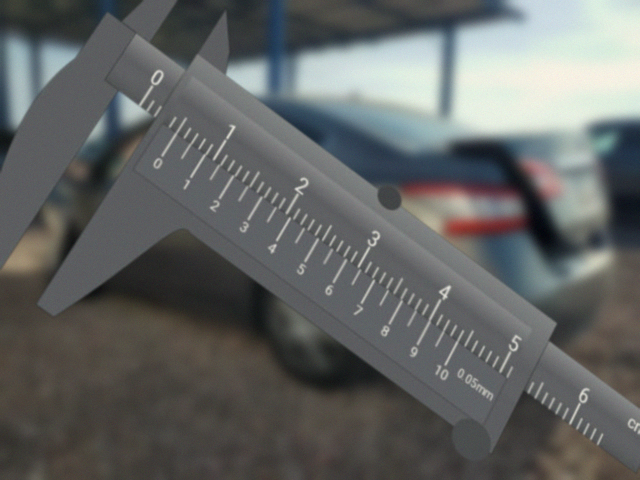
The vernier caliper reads 5.0 mm
